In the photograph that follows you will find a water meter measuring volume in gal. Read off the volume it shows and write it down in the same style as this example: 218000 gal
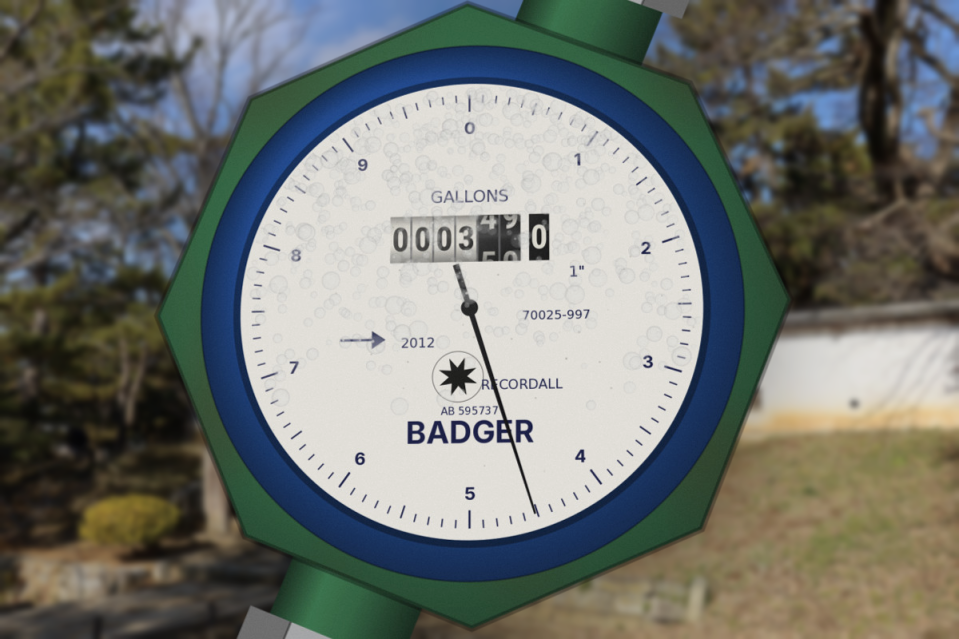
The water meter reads 3494.5 gal
